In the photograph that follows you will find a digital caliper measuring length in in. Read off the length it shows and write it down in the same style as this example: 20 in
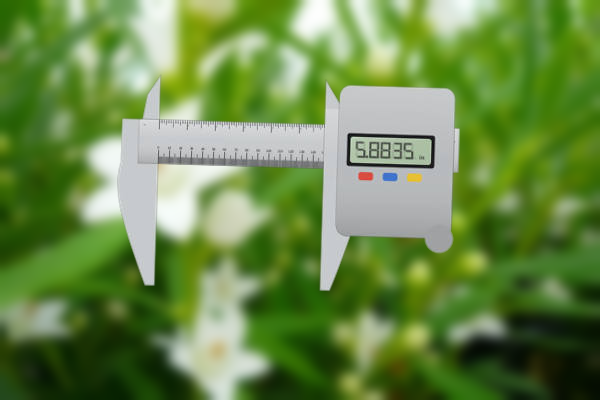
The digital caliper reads 5.8835 in
